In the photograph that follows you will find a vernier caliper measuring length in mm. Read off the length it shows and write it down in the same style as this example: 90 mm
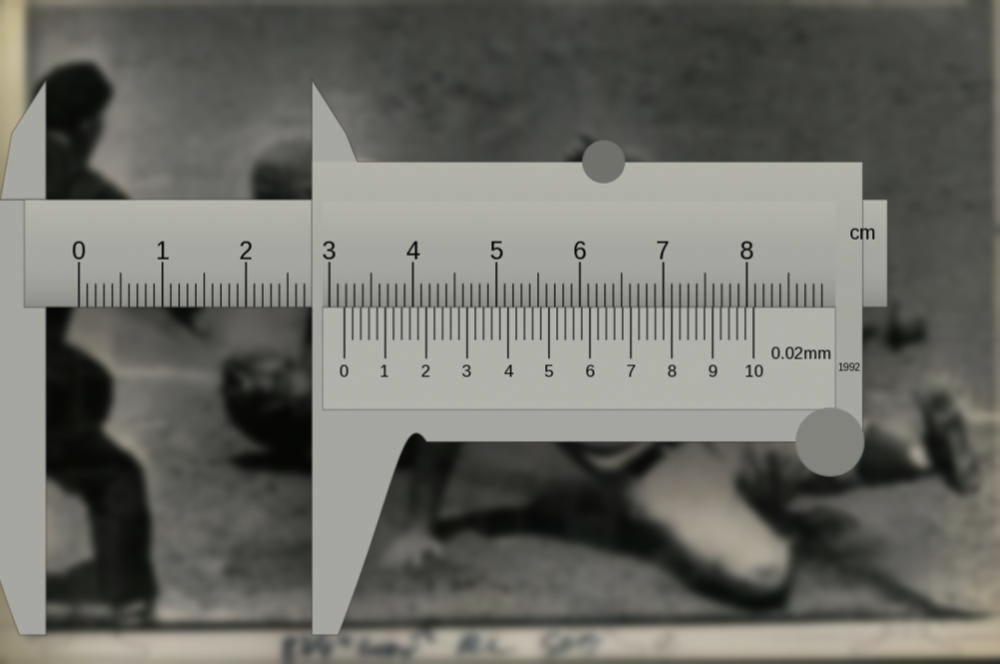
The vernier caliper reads 31.8 mm
